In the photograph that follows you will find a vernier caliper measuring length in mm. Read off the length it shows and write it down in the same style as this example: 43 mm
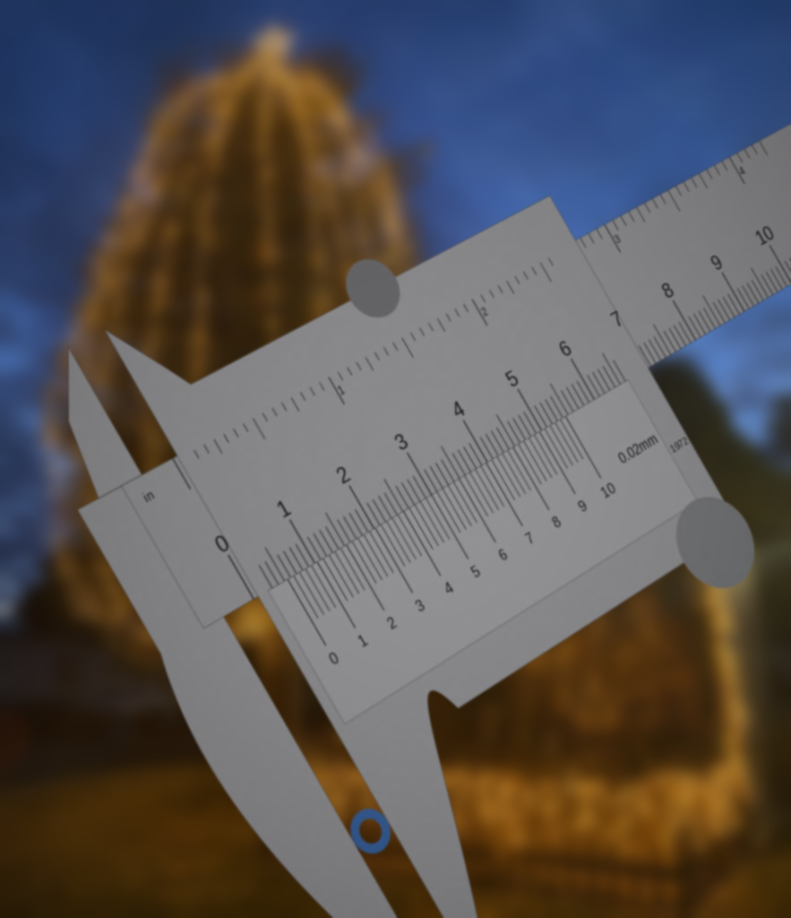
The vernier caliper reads 5.5 mm
